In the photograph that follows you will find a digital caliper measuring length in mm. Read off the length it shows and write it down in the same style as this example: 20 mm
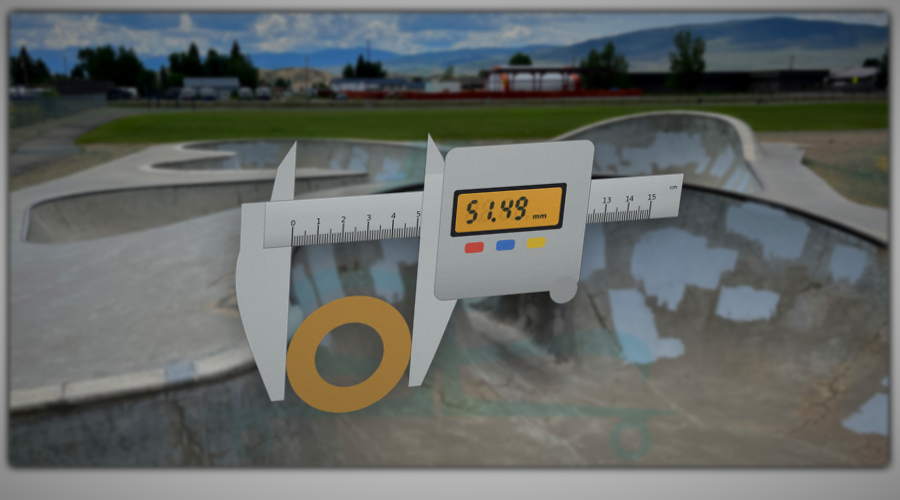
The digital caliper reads 51.49 mm
